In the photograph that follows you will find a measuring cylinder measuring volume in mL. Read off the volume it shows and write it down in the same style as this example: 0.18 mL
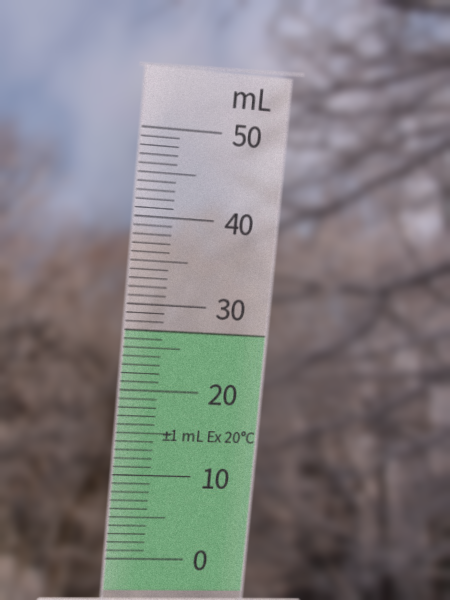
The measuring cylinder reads 27 mL
